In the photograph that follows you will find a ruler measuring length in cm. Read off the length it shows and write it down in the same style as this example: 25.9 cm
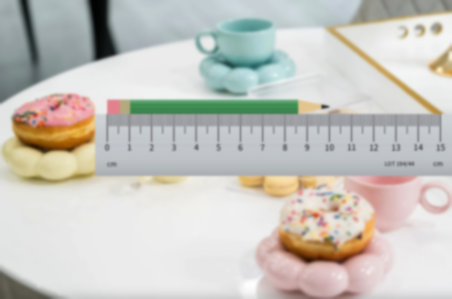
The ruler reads 10 cm
